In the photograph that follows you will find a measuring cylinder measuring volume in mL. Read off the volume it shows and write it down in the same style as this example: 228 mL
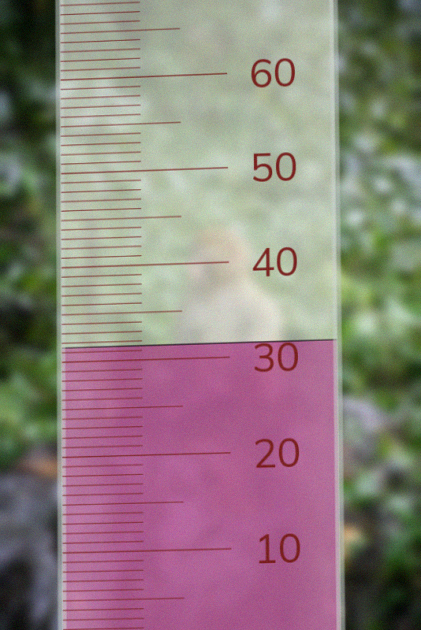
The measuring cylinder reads 31.5 mL
